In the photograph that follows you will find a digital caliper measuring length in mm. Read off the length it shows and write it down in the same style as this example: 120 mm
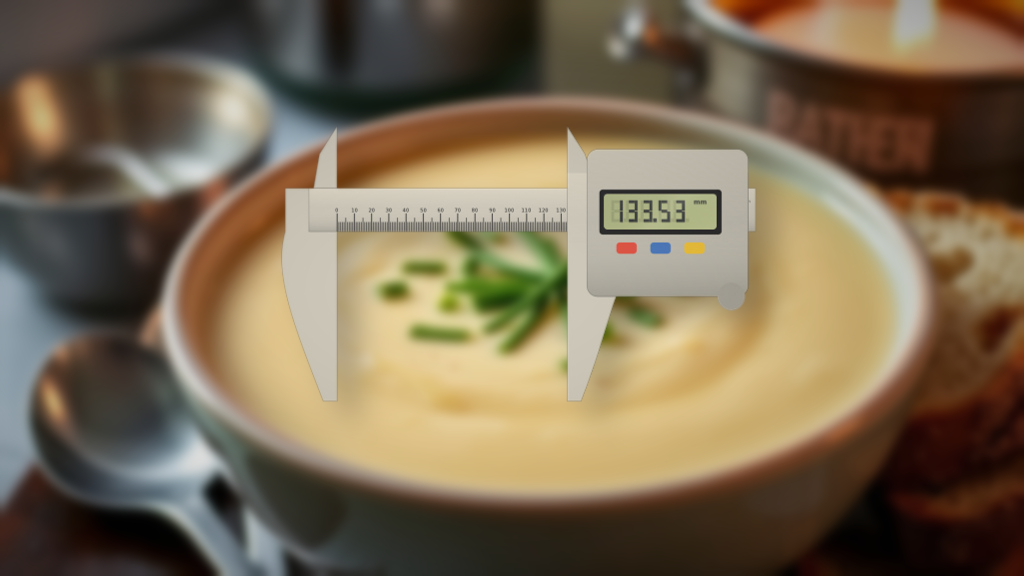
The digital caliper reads 133.53 mm
